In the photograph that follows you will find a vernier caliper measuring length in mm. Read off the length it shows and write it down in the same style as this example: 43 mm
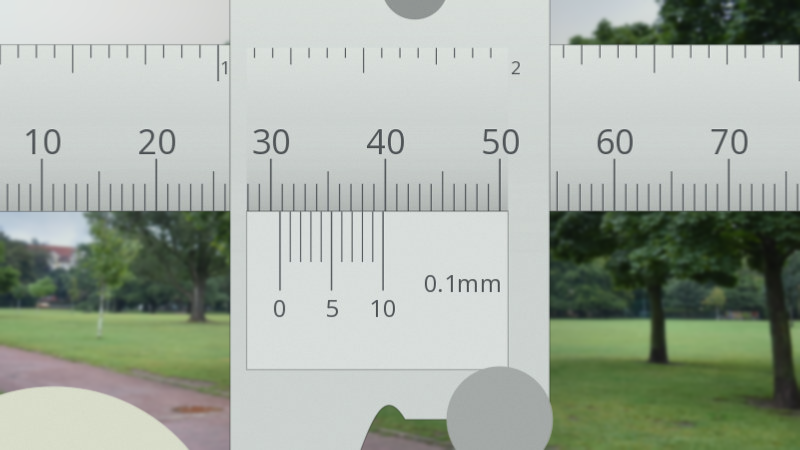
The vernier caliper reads 30.8 mm
